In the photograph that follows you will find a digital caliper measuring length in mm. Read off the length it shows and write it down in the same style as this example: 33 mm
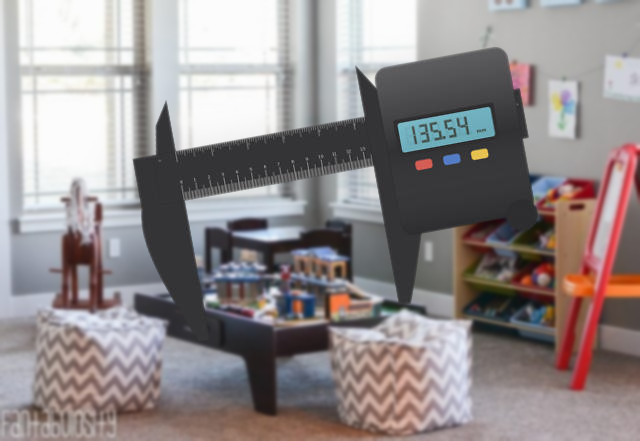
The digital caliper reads 135.54 mm
